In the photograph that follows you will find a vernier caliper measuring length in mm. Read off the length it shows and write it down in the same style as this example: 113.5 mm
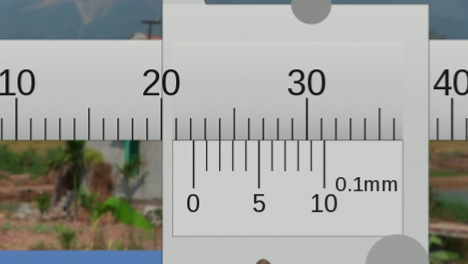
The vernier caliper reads 22.2 mm
